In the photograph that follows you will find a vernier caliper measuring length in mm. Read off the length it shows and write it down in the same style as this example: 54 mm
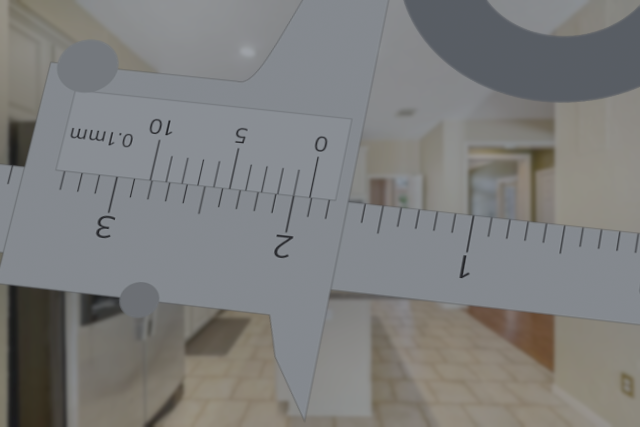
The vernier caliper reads 19.1 mm
